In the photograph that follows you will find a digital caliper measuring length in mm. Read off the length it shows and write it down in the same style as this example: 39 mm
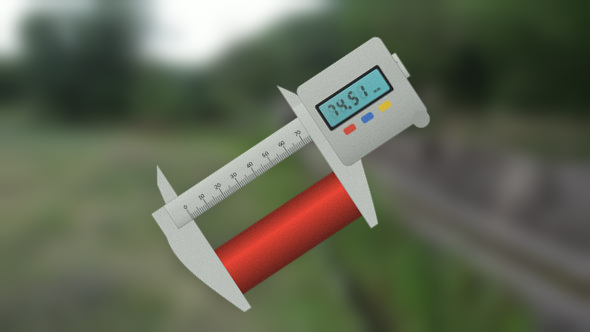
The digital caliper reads 74.51 mm
